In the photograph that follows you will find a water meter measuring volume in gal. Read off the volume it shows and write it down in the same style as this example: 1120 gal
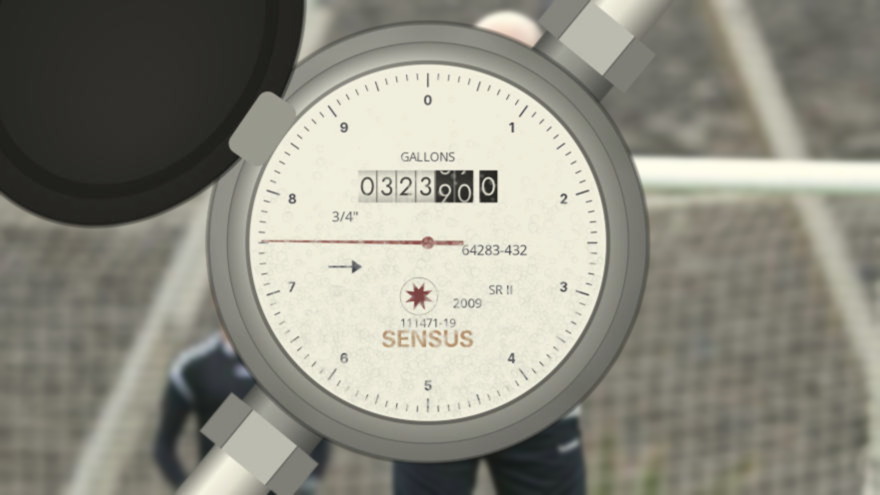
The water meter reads 323897.5 gal
